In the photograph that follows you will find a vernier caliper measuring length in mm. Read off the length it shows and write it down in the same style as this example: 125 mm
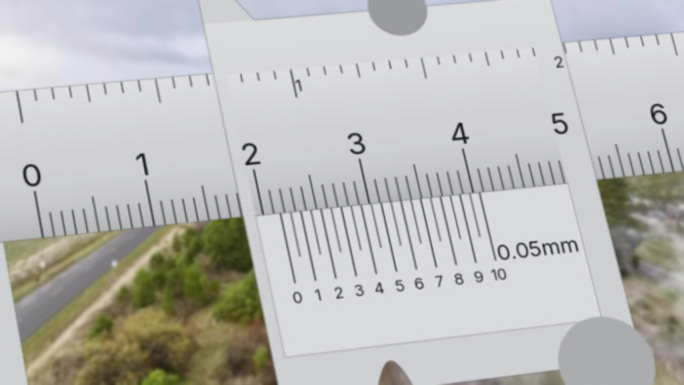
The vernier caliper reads 21.6 mm
